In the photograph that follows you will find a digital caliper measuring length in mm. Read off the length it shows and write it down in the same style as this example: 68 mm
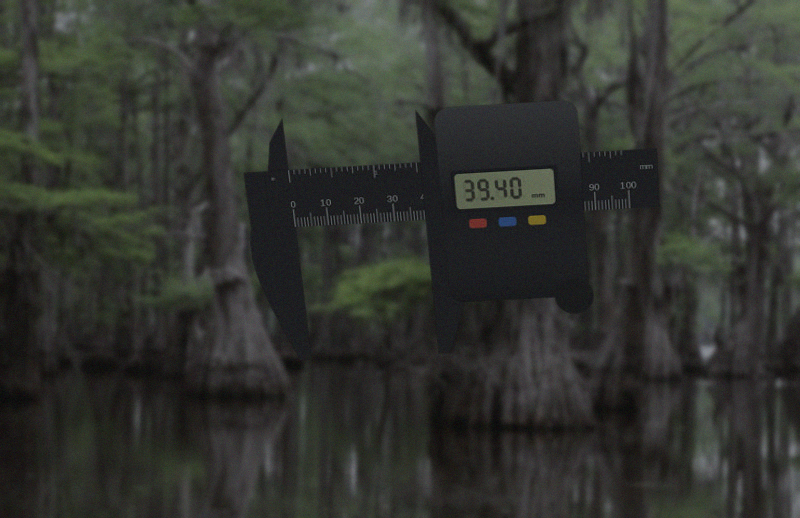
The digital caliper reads 39.40 mm
